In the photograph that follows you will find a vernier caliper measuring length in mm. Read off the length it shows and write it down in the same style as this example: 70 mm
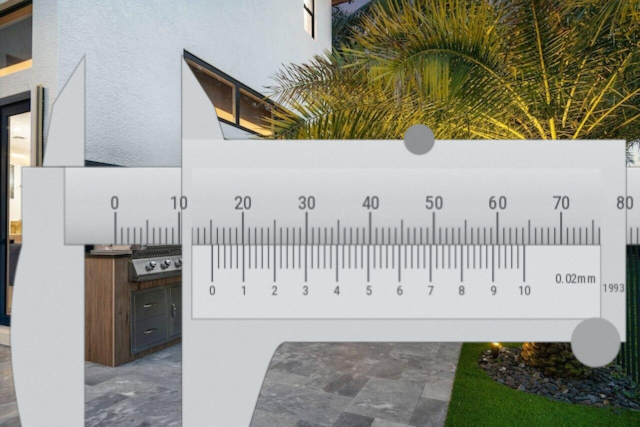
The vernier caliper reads 15.2 mm
